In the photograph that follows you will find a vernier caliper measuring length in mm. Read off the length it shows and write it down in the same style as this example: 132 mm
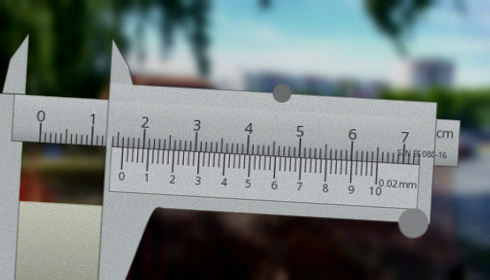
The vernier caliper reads 16.0 mm
